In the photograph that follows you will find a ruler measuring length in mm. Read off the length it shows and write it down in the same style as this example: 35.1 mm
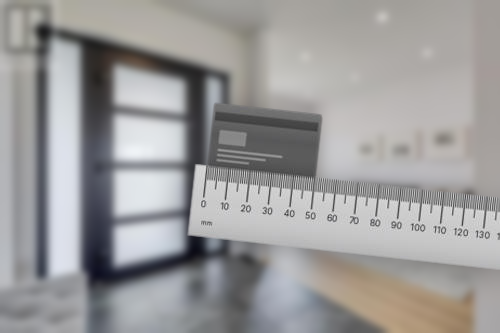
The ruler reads 50 mm
